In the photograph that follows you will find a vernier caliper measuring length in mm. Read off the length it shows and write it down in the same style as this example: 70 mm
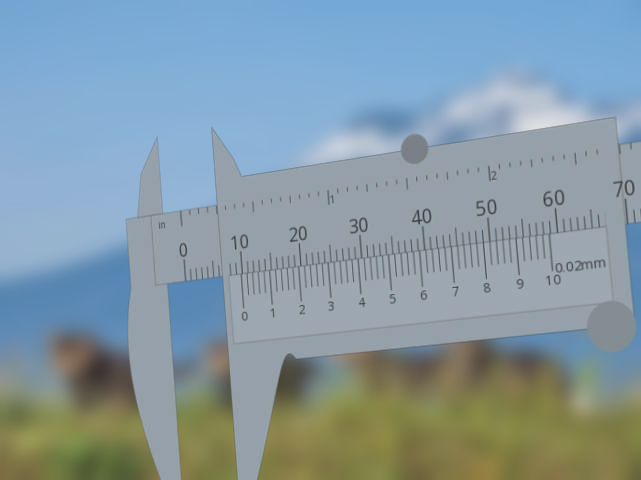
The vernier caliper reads 9.8 mm
